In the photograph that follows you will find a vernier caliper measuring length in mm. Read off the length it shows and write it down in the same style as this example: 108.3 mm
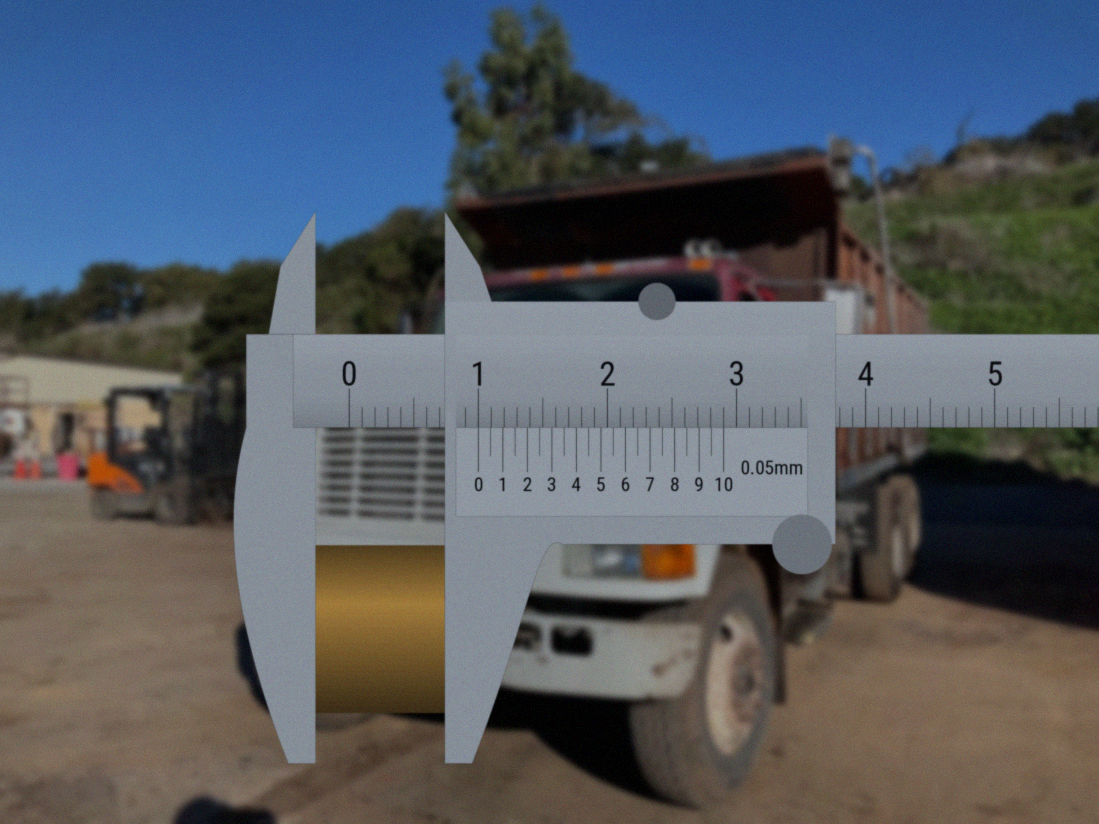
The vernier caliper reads 10.0 mm
